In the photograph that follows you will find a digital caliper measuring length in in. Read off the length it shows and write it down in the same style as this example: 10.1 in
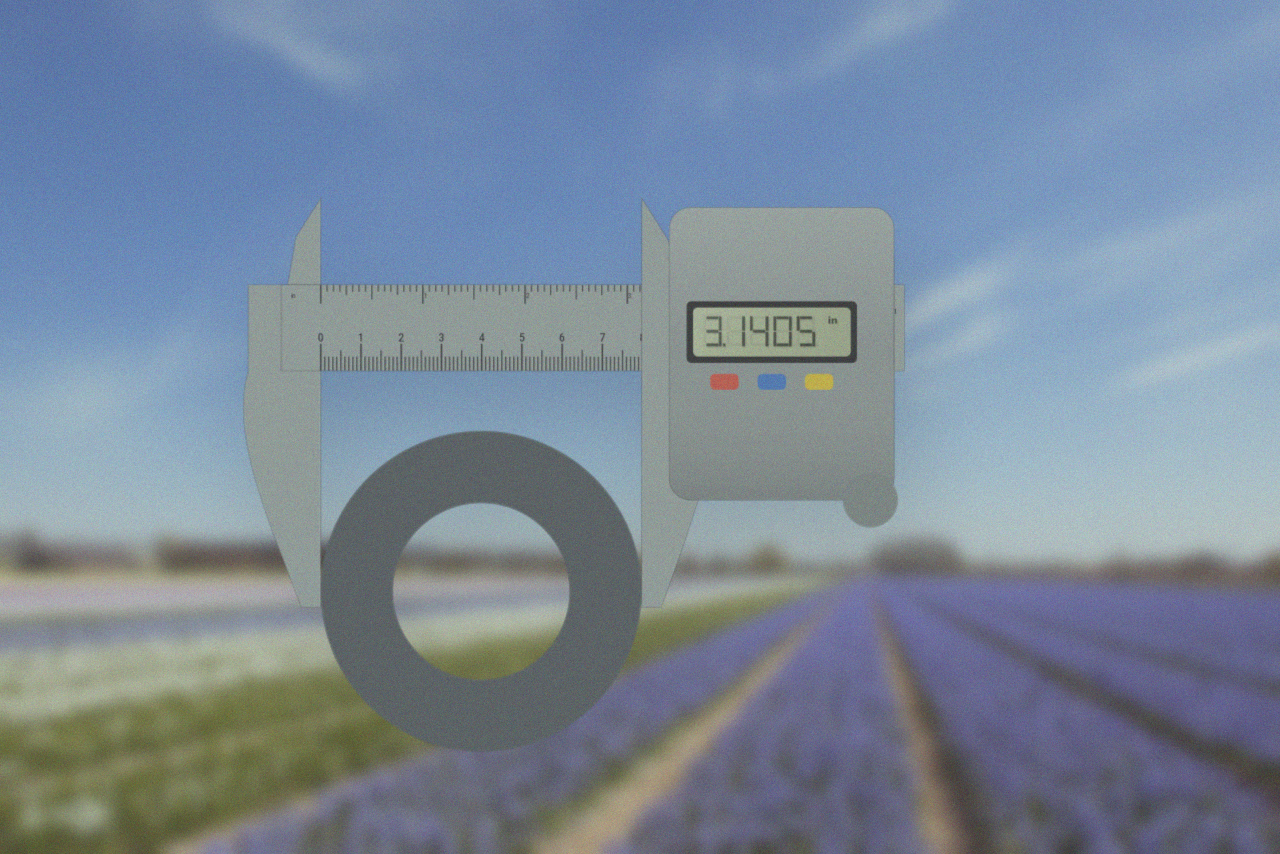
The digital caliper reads 3.1405 in
